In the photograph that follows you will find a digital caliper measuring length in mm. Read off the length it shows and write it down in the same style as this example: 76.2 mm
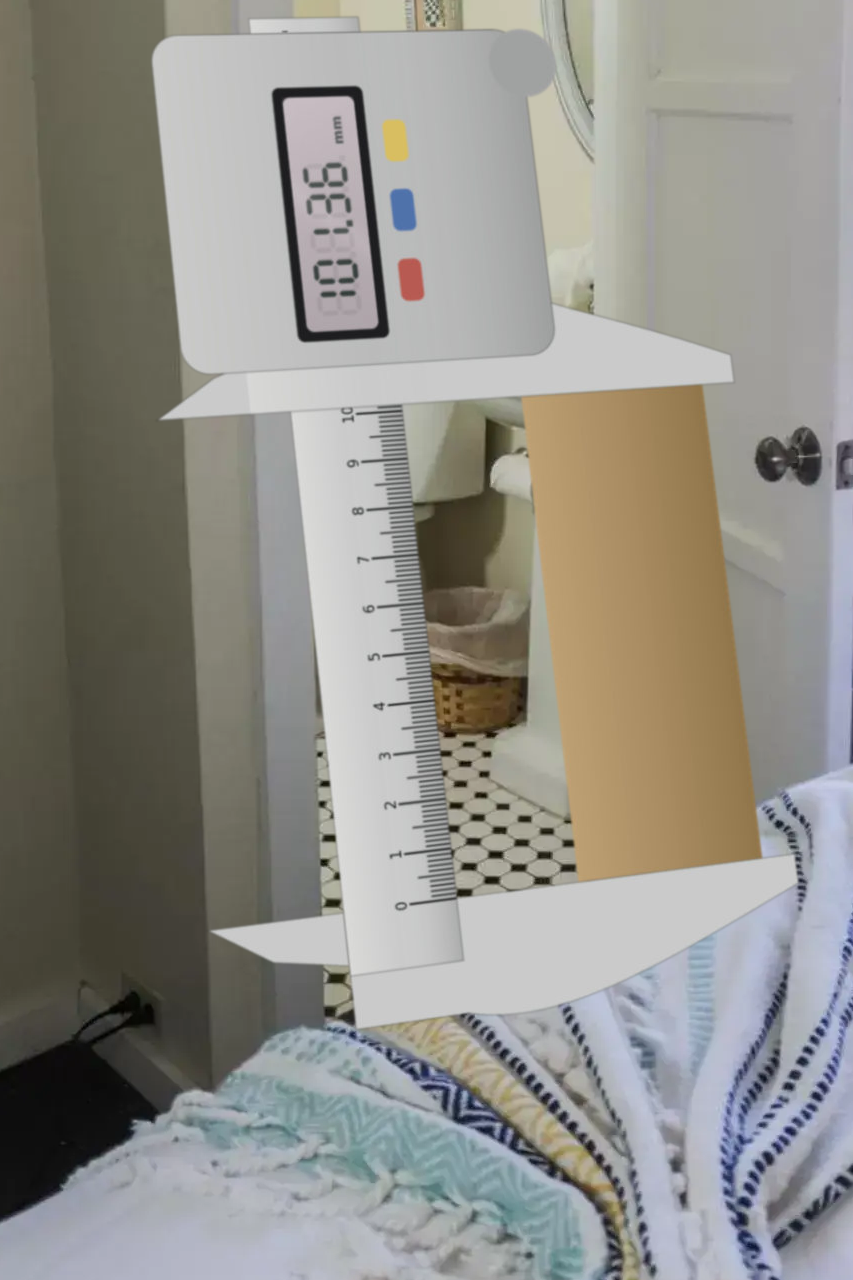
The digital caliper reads 101.36 mm
